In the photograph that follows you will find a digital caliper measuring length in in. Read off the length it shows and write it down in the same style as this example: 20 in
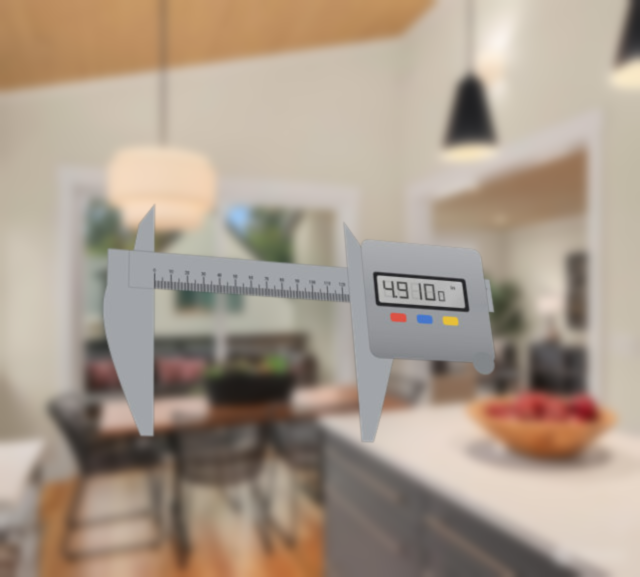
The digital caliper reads 4.9100 in
